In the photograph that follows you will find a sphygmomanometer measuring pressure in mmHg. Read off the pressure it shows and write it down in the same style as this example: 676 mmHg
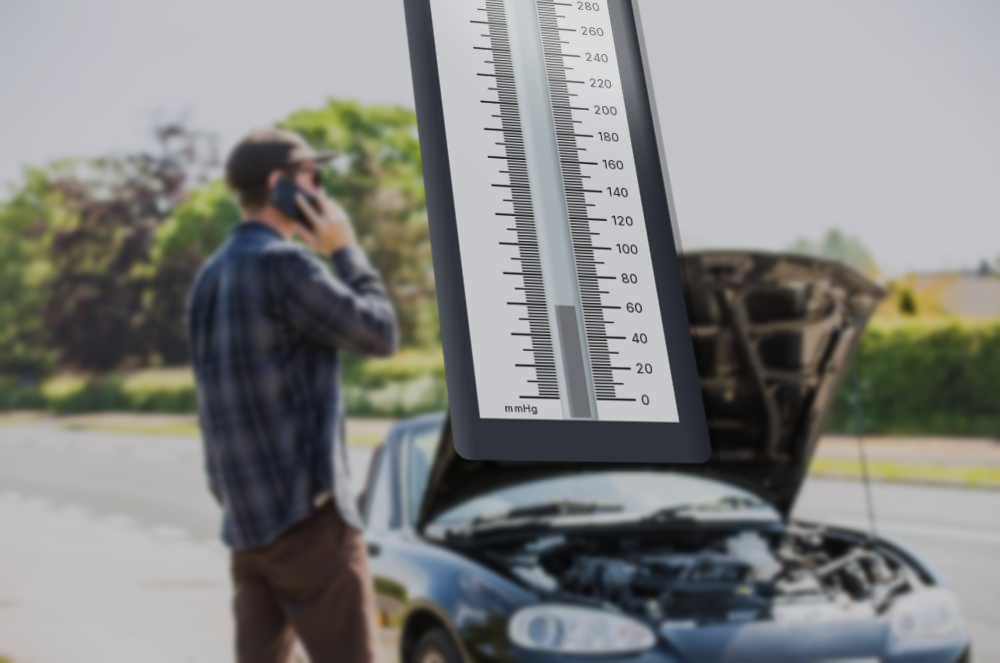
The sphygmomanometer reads 60 mmHg
